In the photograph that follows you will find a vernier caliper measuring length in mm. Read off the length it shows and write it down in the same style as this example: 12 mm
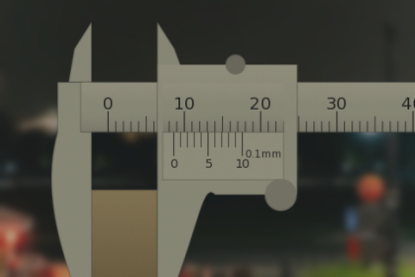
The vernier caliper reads 8.6 mm
